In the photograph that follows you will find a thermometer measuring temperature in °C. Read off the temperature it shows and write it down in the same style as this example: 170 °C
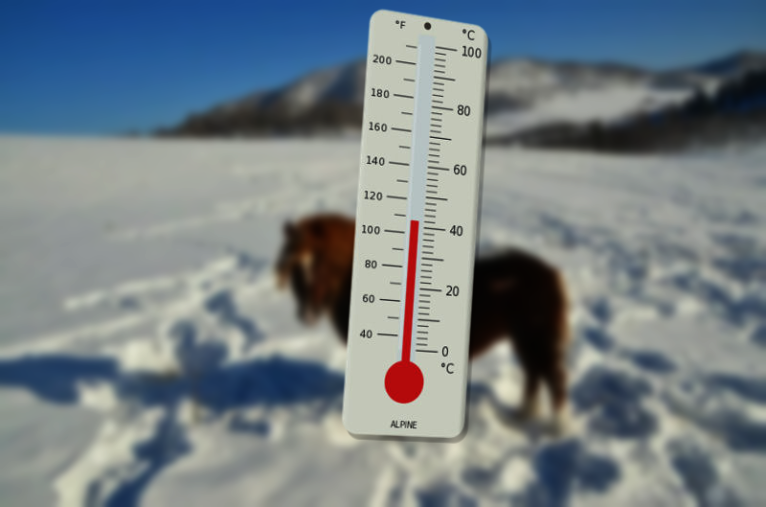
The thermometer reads 42 °C
